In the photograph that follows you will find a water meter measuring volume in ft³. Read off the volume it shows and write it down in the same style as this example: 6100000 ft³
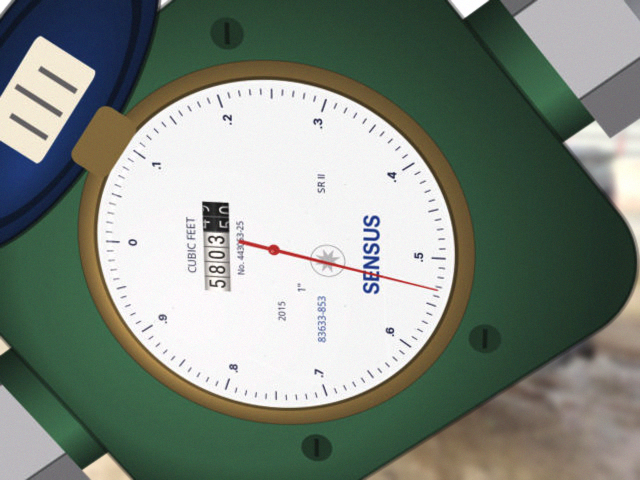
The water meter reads 580349.53 ft³
